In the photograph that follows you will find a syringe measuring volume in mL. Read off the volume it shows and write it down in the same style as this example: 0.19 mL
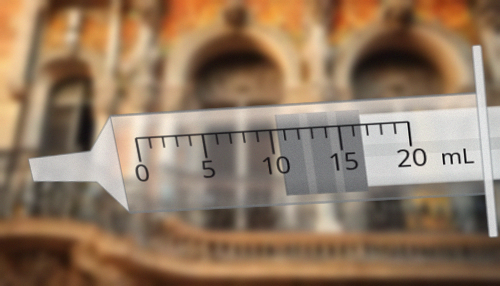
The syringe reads 10.5 mL
